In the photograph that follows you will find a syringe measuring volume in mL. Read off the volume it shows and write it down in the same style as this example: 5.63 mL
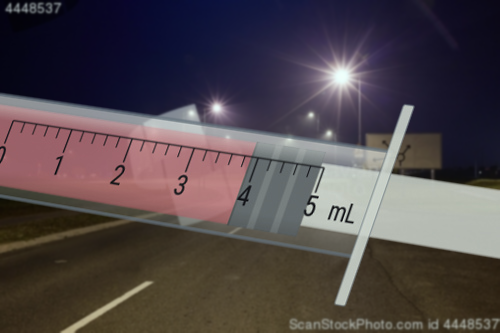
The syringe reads 3.9 mL
